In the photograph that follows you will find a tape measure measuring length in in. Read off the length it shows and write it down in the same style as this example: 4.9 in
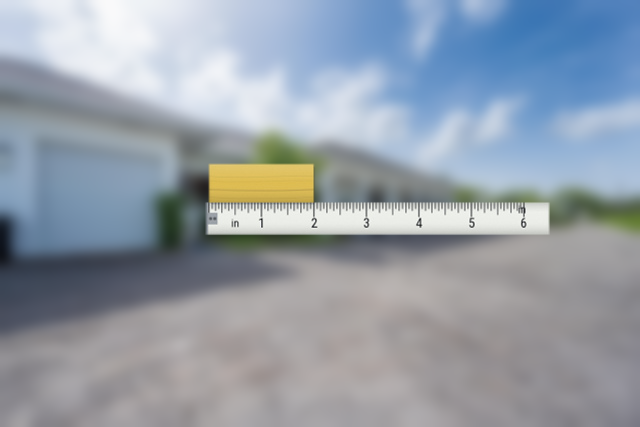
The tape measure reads 2 in
